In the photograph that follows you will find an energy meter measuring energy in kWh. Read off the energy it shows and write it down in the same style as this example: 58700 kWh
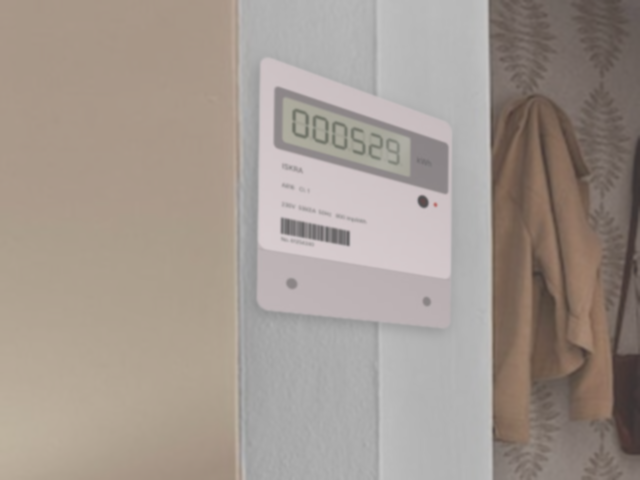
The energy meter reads 529 kWh
